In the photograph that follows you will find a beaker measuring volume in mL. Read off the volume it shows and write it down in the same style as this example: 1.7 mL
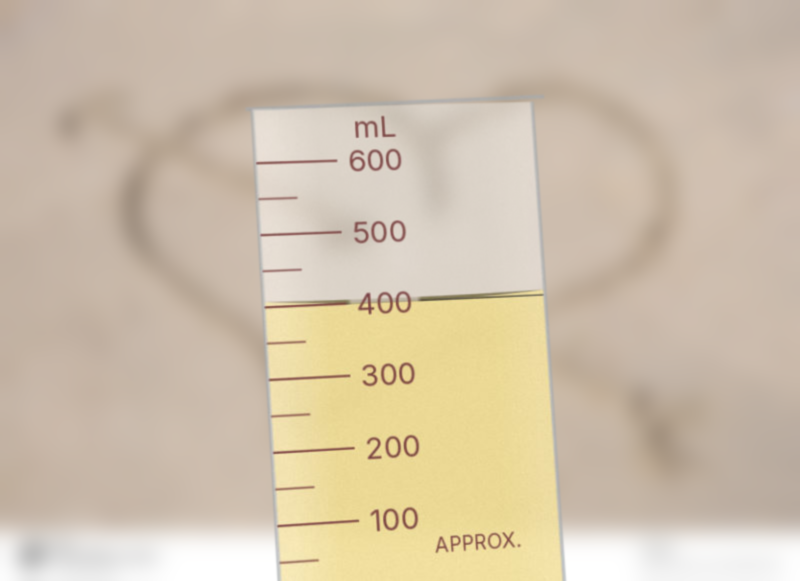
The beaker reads 400 mL
